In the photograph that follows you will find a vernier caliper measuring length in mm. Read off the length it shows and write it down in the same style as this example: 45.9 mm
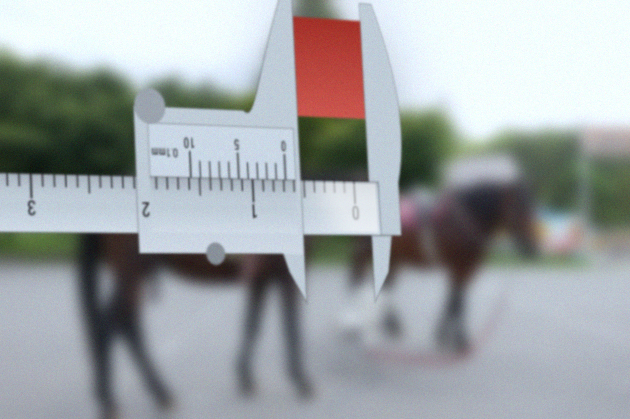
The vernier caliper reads 6.8 mm
